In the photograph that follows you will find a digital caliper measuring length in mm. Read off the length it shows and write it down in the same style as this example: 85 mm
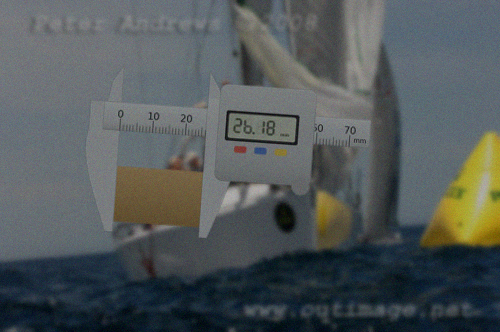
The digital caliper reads 26.18 mm
